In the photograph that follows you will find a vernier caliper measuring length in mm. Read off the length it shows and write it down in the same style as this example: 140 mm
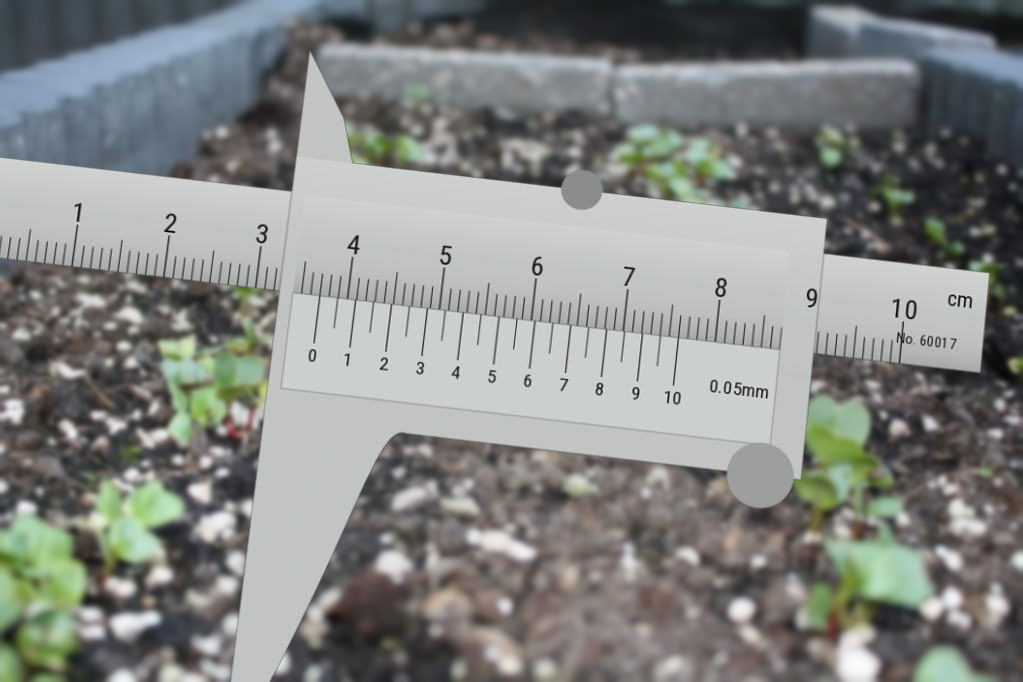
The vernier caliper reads 37.0 mm
